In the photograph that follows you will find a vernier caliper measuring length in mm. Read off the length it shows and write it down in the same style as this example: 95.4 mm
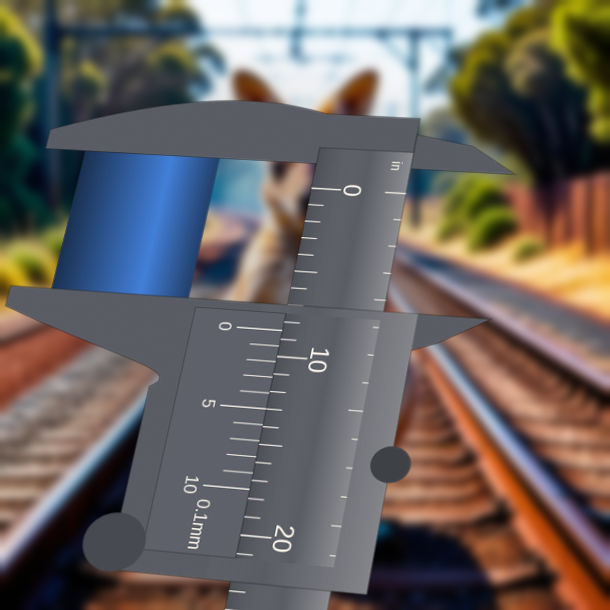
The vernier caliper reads 8.5 mm
